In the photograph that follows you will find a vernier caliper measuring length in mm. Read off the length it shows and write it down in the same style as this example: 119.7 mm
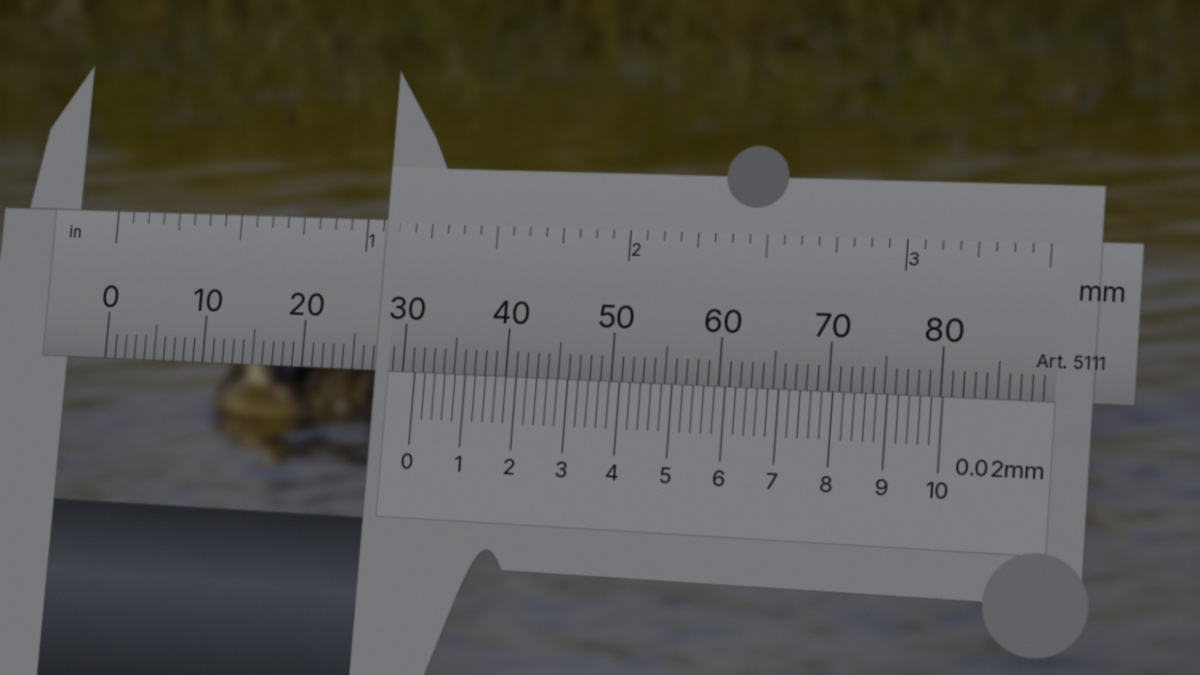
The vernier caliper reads 31.2 mm
